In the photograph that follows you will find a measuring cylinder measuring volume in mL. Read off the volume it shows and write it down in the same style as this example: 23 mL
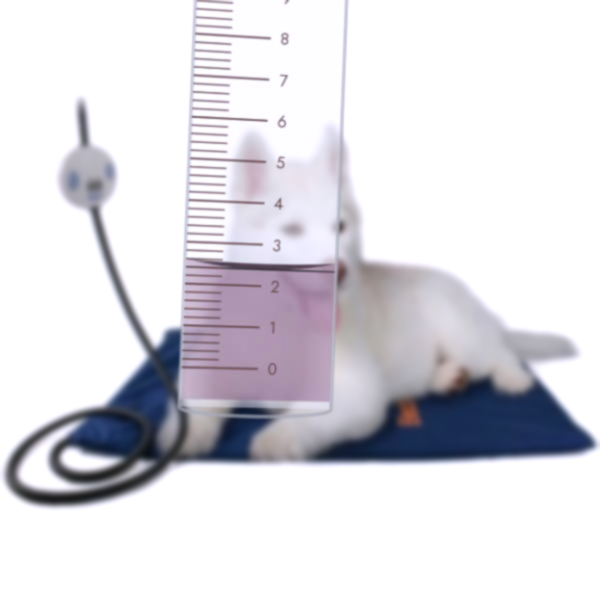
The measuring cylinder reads 2.4 mL
